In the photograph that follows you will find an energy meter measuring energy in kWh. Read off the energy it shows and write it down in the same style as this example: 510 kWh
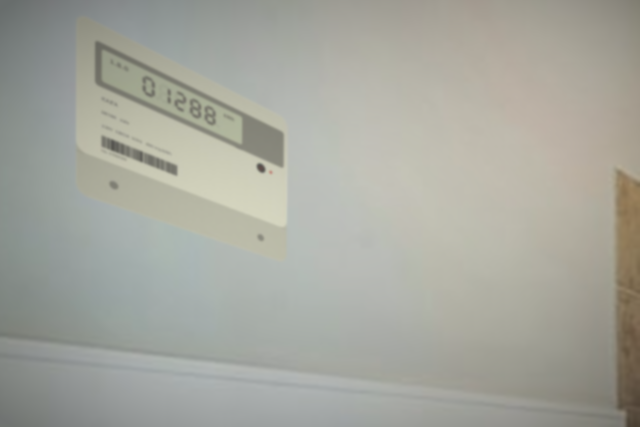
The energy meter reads 1288 kWh
